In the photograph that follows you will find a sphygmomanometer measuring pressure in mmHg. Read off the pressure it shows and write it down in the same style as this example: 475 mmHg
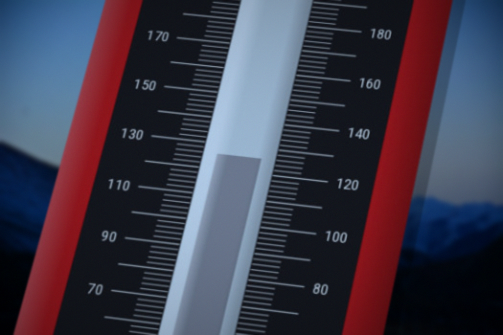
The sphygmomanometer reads 126 mmHg
